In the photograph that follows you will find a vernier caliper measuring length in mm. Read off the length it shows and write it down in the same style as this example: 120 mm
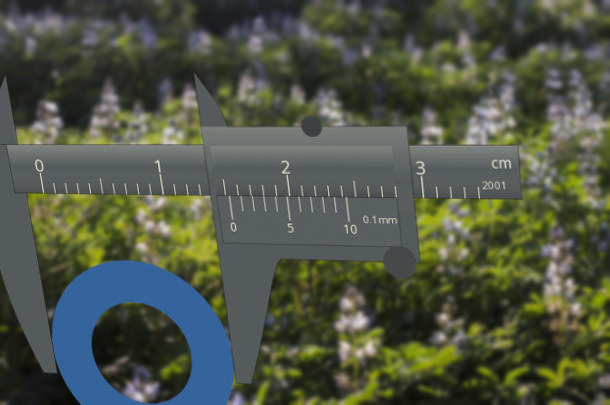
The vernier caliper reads 15.3 mm
